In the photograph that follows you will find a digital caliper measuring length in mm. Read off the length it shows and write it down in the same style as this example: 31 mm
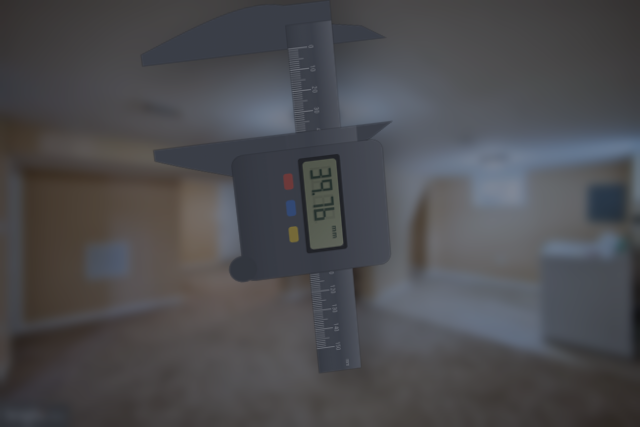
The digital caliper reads 39.76 mm
